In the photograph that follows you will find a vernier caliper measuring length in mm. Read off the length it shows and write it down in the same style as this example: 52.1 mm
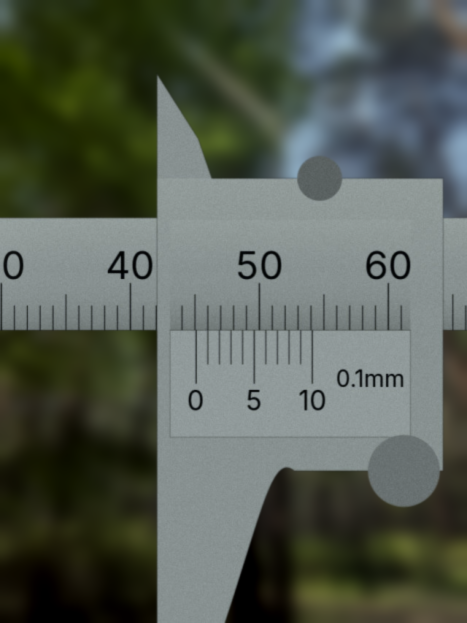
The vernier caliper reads 45.1 mm
